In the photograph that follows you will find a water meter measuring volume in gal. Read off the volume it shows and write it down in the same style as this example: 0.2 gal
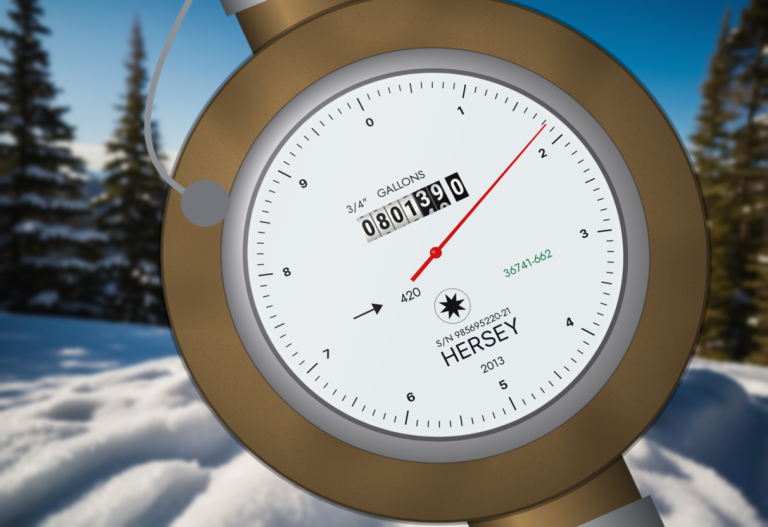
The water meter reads 801391.8 gal
